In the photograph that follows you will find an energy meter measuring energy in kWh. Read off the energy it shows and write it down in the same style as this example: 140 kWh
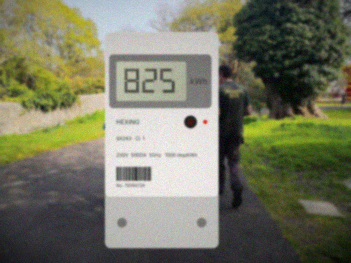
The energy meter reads 825 kWh
